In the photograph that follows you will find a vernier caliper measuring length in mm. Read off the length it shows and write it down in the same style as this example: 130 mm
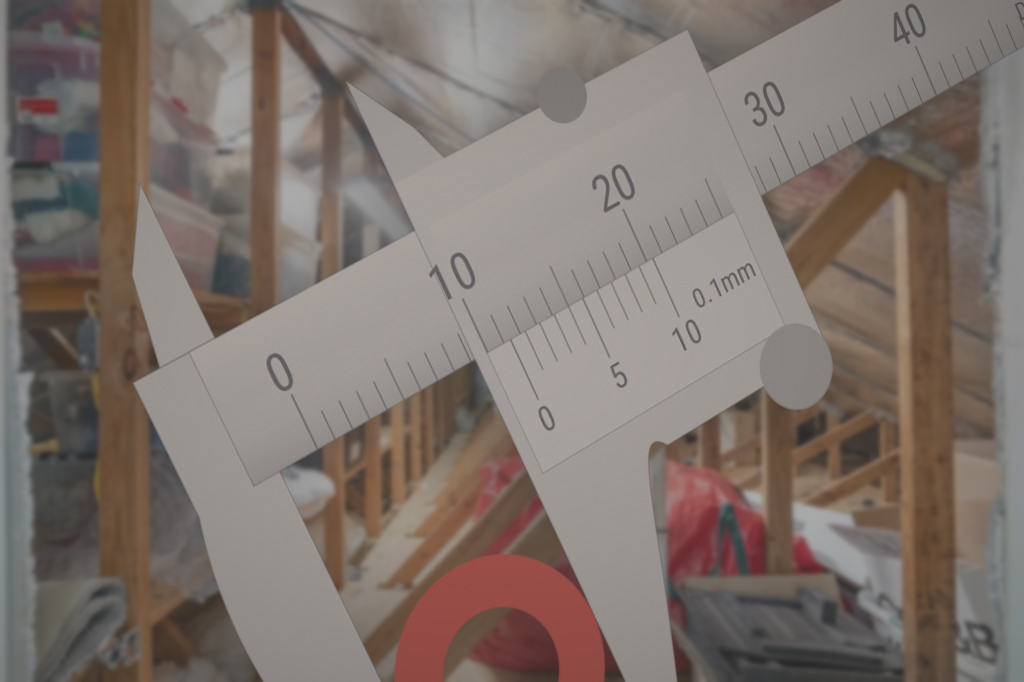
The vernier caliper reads 11.4 mm
